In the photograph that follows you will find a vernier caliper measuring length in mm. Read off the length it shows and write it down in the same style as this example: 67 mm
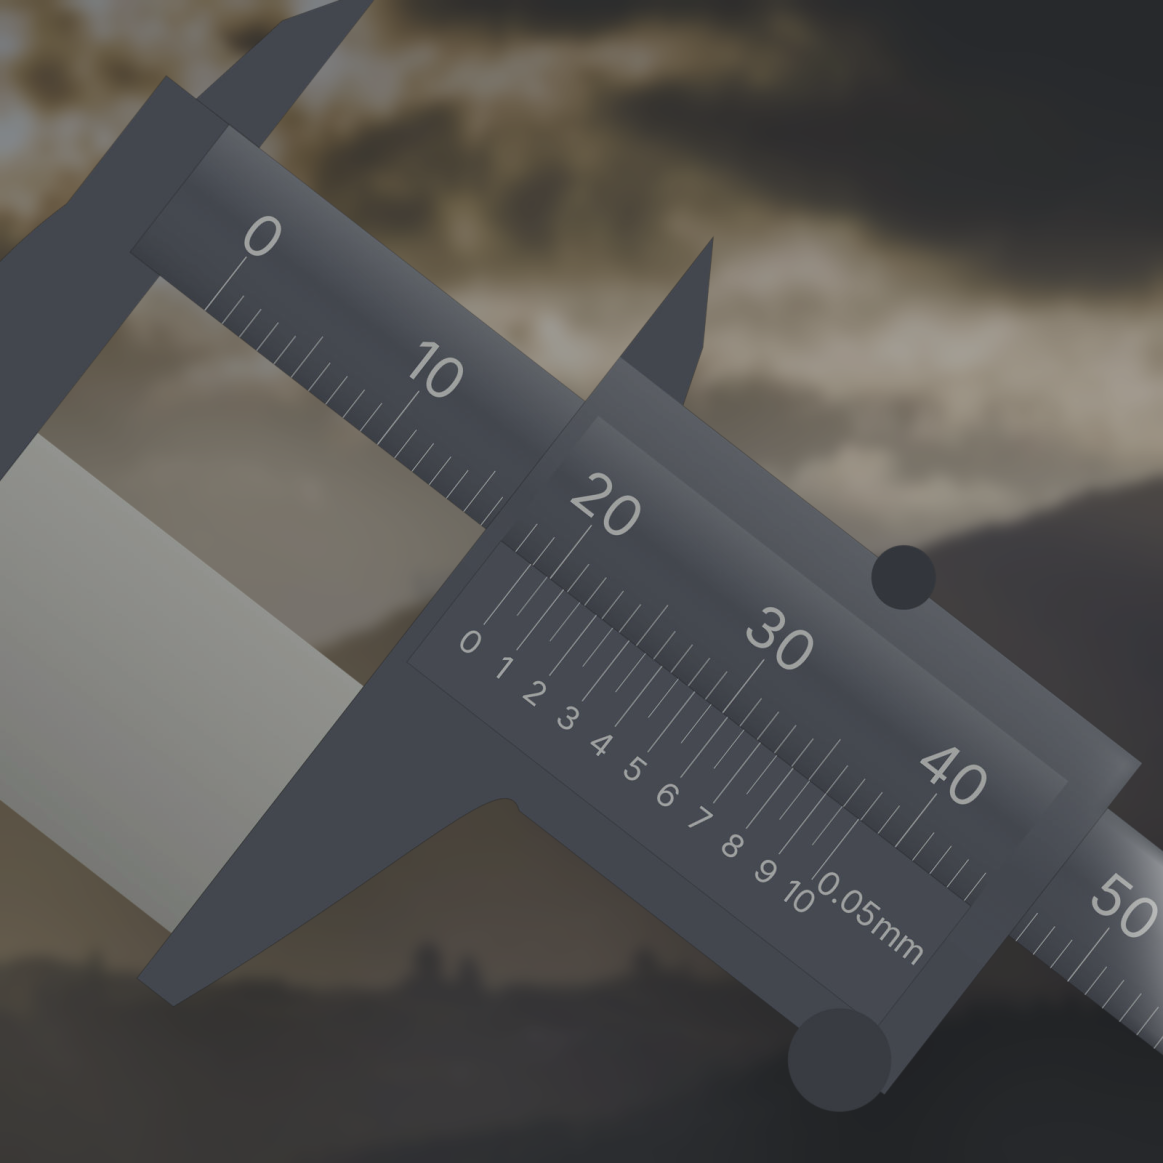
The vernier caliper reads 18.90 mm
